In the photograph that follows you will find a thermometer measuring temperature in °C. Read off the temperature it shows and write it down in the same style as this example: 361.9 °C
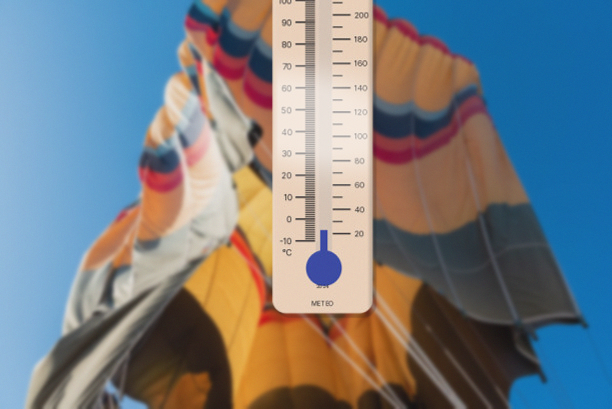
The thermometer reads -5 °C
